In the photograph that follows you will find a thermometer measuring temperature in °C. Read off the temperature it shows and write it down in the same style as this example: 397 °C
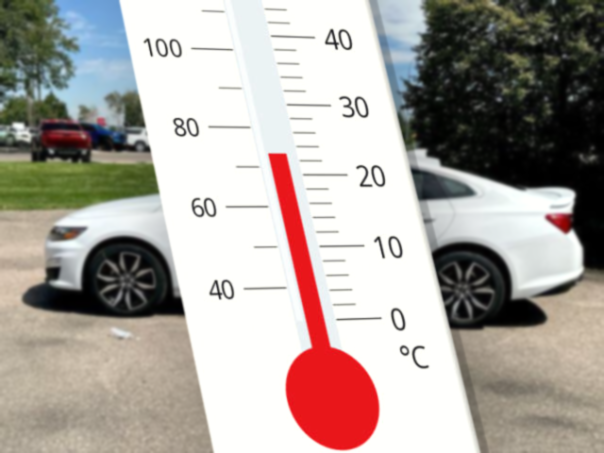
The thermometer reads 23 °C
